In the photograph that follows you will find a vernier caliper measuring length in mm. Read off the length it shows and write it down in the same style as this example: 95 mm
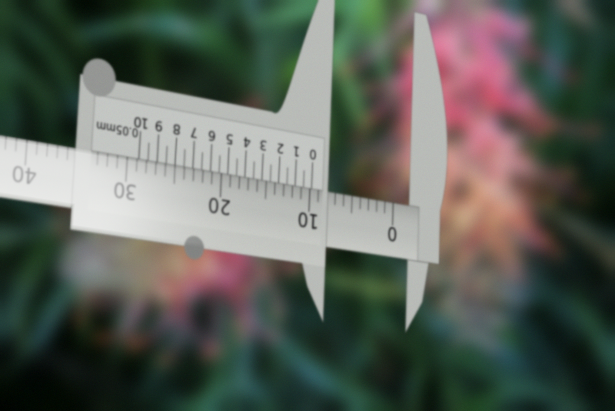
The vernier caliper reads 9.8 mm
